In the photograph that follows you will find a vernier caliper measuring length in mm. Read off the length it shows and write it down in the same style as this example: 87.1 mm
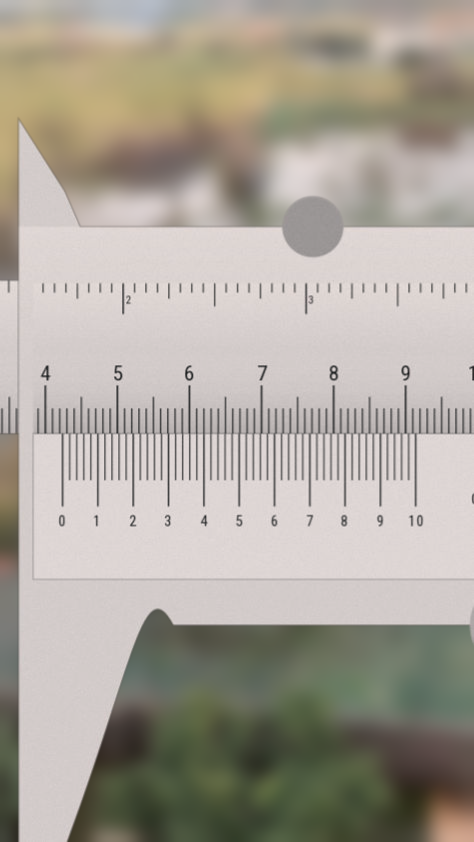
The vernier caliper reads 42.4 mm
